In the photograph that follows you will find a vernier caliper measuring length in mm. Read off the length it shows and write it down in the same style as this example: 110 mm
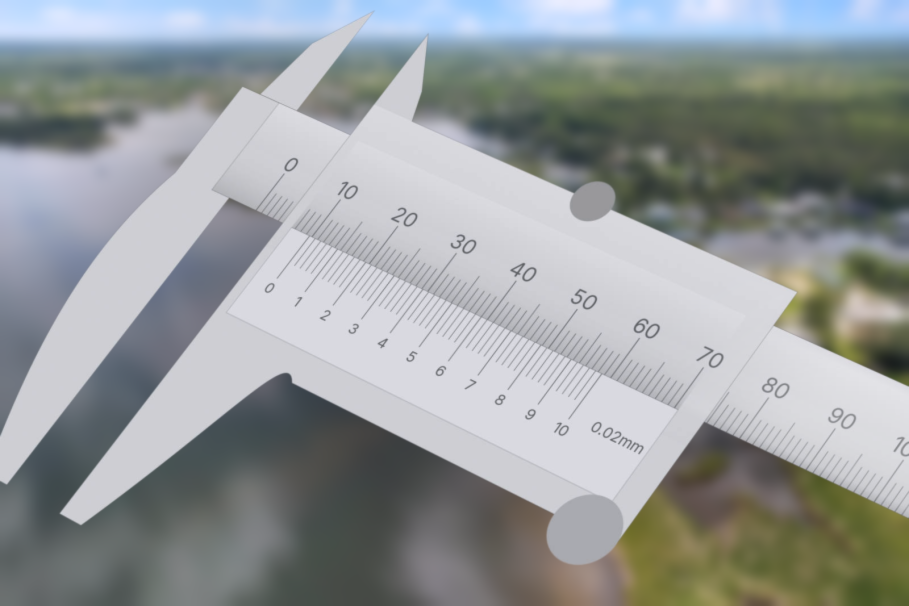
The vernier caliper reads 9.6 mm
